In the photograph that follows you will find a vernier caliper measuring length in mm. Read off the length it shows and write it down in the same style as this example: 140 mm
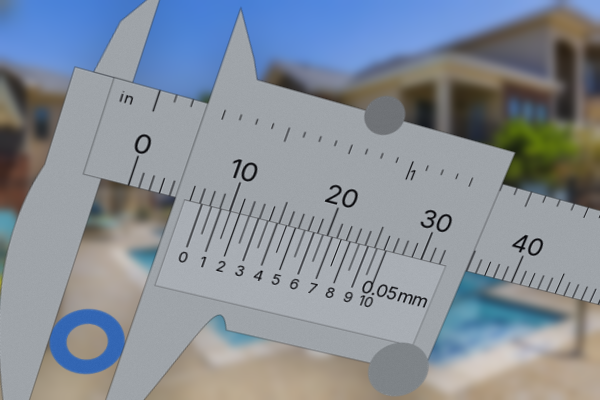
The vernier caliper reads 7.2 mm
